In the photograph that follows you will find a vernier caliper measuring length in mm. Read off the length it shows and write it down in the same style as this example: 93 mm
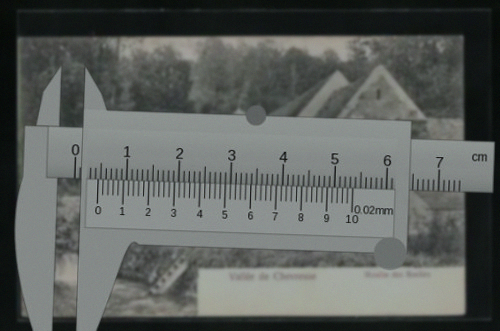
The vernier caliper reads 4.5 mm
